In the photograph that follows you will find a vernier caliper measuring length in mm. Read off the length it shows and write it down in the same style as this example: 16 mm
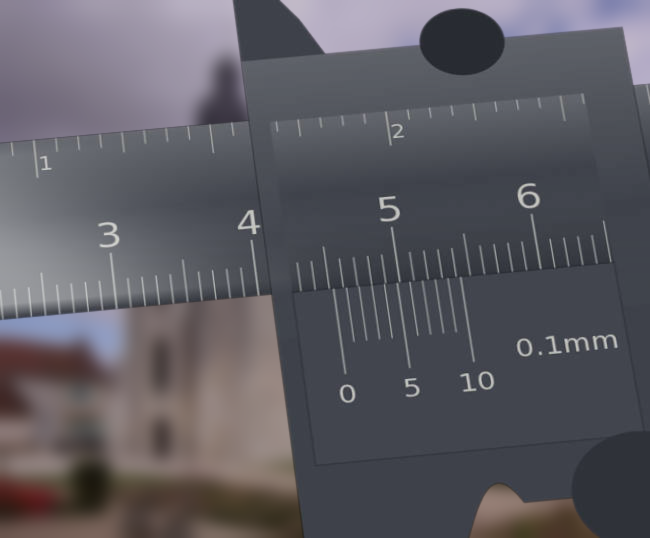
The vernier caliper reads 45.3 mm
